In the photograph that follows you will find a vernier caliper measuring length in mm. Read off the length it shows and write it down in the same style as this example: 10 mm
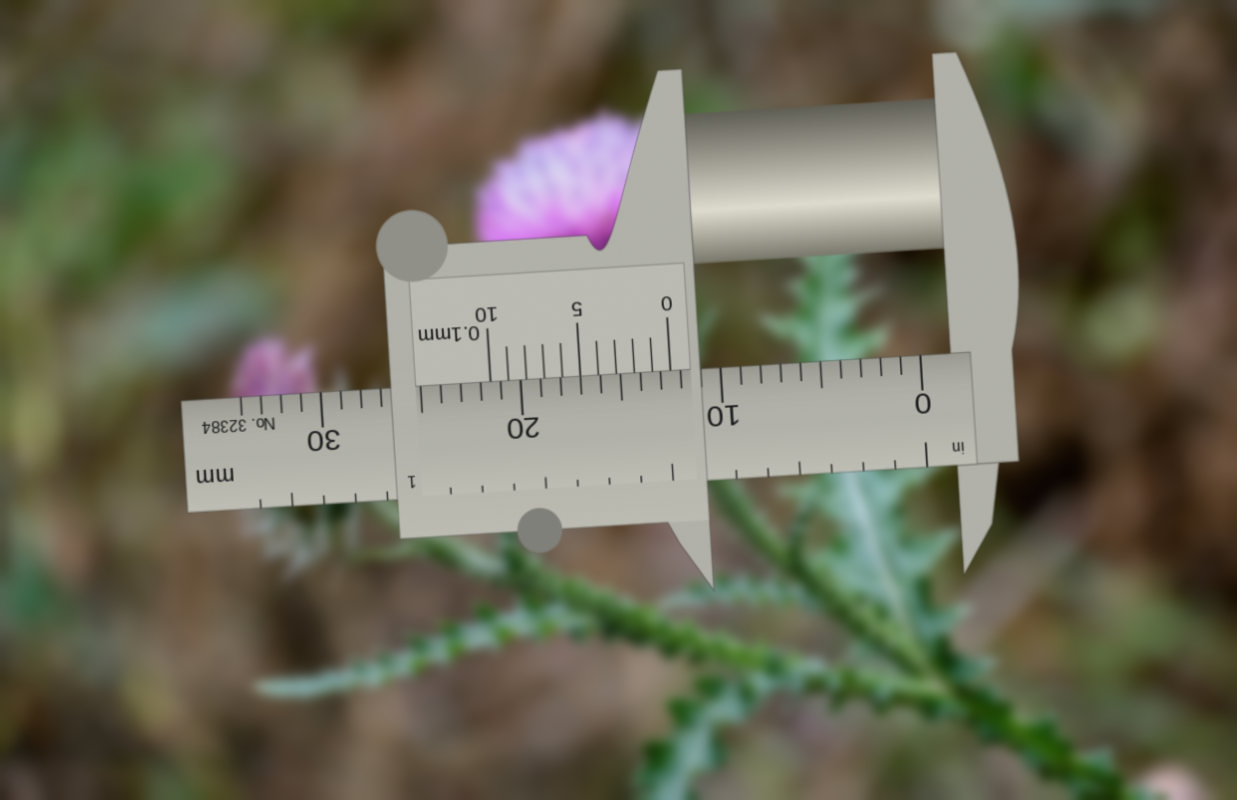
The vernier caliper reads 12.5 mm
